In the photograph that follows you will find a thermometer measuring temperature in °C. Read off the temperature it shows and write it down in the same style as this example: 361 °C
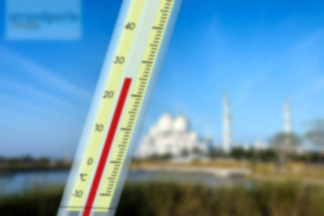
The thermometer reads 25 °C
